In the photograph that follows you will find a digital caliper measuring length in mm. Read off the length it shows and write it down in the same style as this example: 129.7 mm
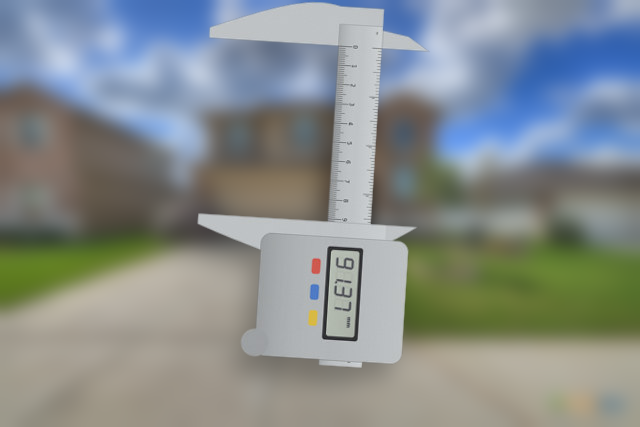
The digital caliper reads 91.37 mm
